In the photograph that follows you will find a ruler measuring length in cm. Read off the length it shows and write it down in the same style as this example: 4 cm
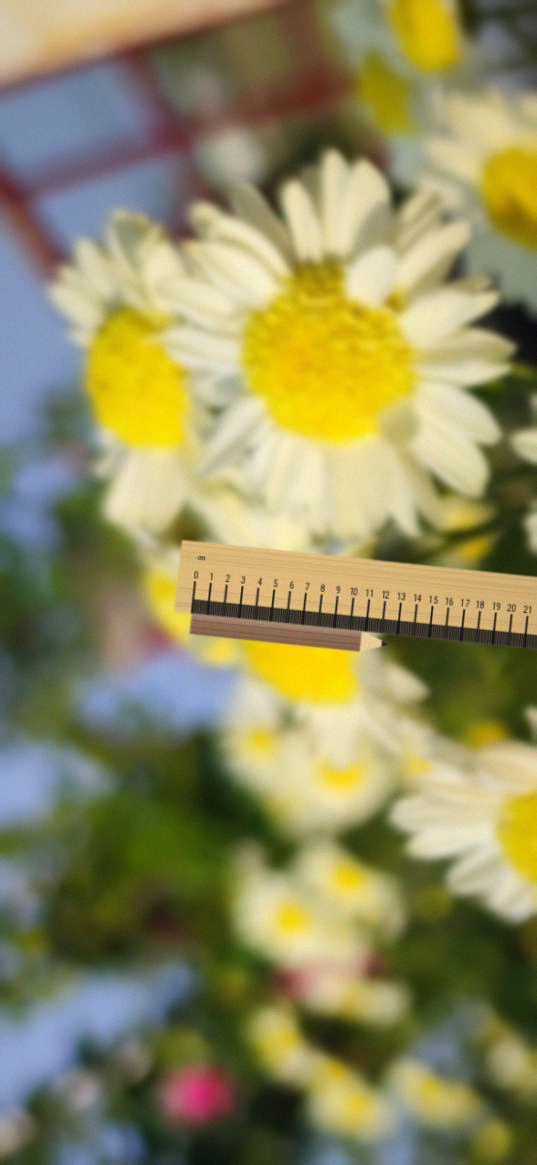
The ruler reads 12.5 cm
